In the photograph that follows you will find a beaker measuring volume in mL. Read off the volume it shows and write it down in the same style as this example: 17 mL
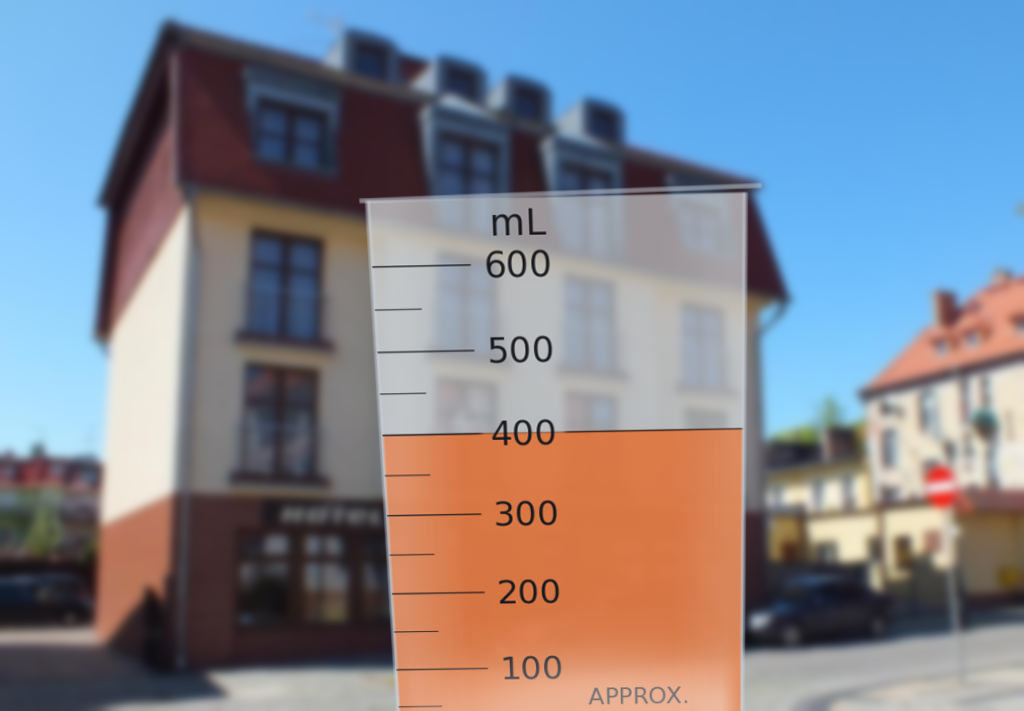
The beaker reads 400 mL
